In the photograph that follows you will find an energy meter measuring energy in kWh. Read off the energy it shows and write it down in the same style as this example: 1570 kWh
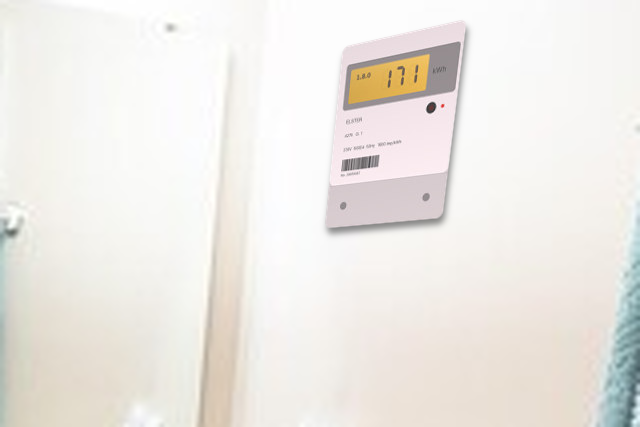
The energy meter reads 171 kWh
